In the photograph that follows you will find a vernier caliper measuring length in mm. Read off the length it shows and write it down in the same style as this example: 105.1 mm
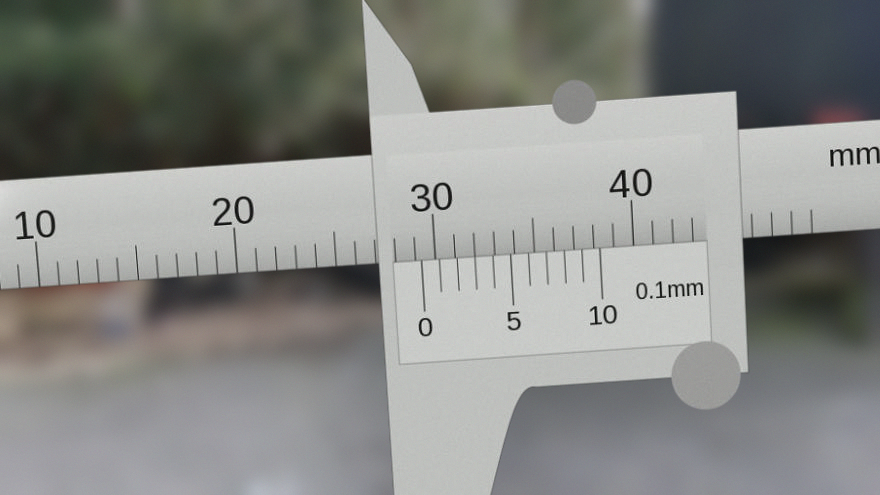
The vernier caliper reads 29.3 mm
